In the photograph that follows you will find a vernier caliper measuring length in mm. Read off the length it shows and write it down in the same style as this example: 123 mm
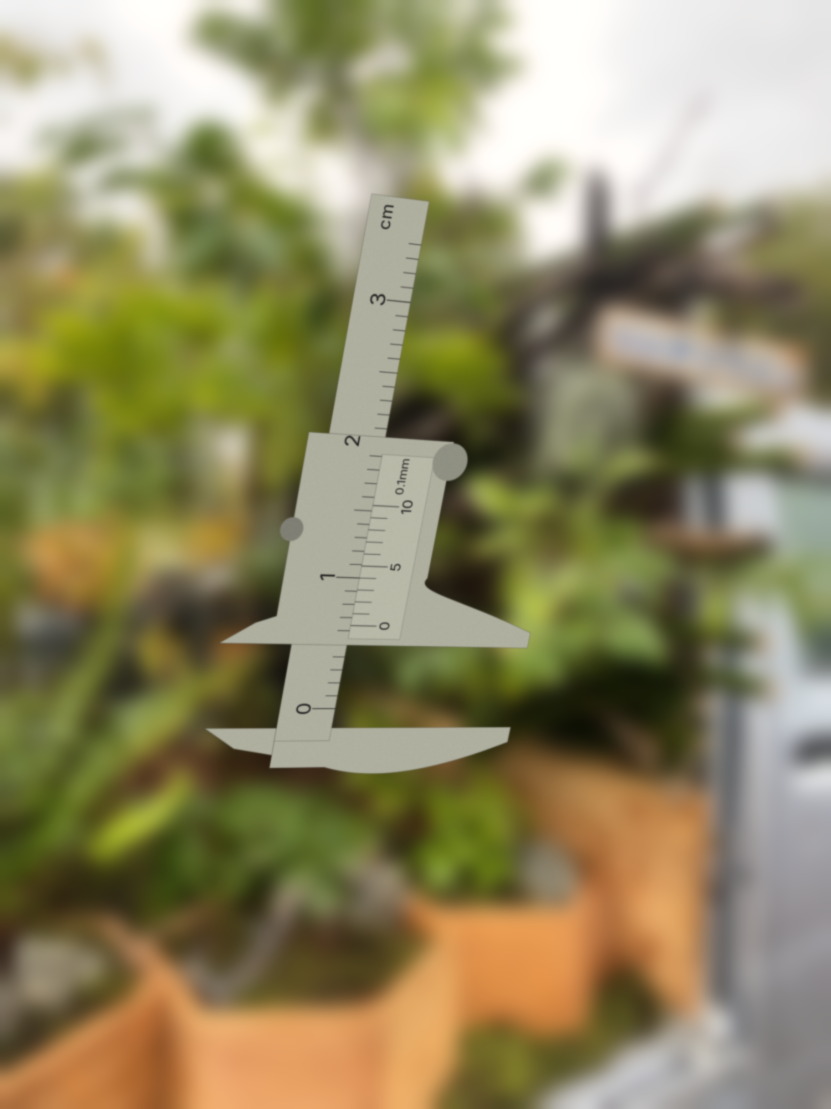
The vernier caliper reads 6.4 mm
